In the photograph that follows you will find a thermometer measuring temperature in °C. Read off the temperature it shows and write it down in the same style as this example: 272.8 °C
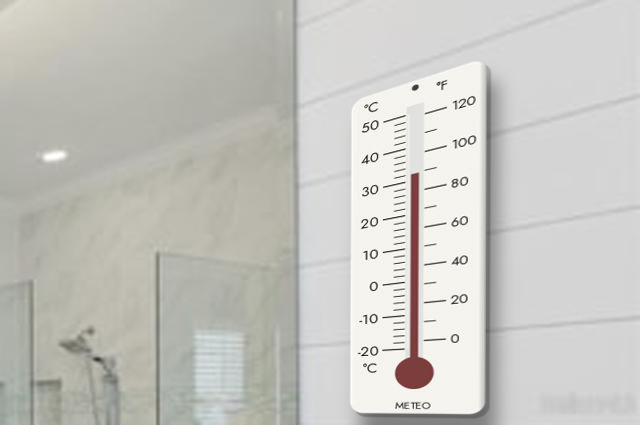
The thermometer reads 32 °C
